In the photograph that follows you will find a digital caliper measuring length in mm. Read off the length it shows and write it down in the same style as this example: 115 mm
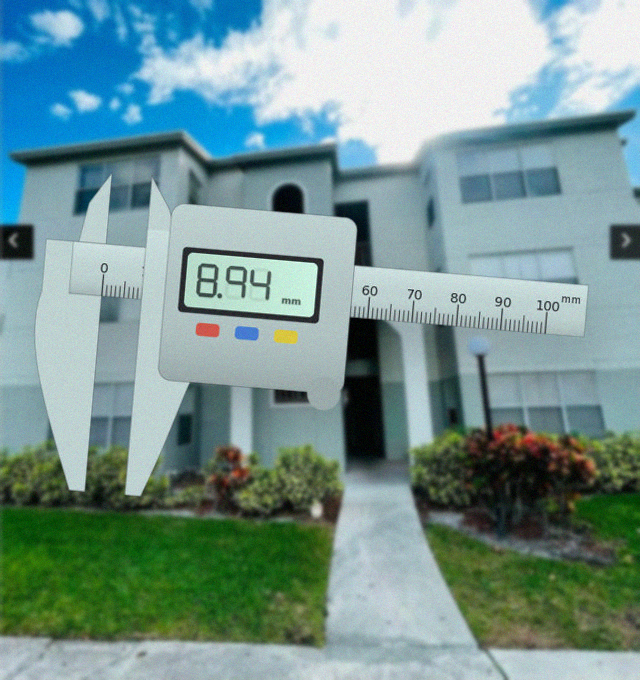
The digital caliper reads 8.94 mm
